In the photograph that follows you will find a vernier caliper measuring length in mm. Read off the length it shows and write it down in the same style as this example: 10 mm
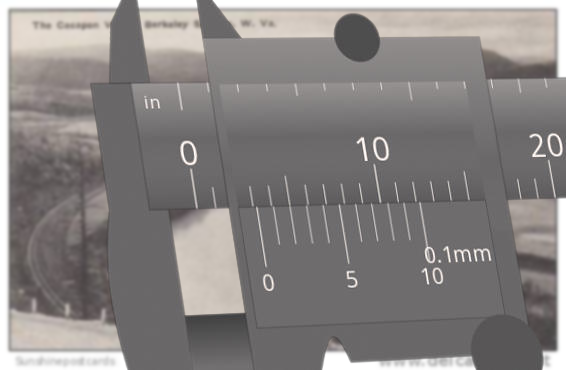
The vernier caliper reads 3.2 mm
